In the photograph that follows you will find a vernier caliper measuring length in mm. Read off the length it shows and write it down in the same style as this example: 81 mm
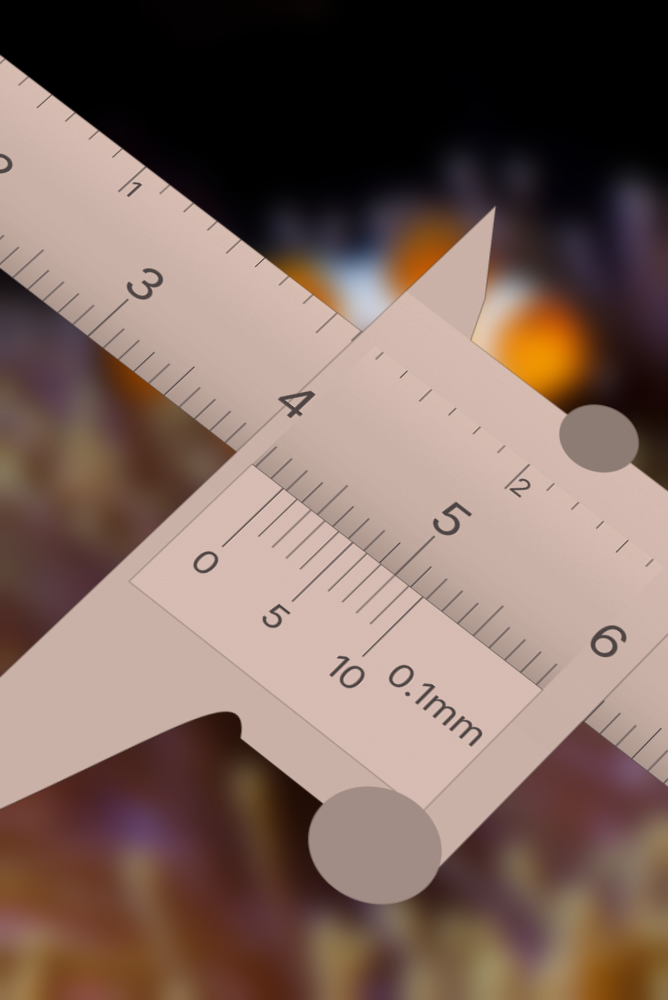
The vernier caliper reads 42.8 mm
